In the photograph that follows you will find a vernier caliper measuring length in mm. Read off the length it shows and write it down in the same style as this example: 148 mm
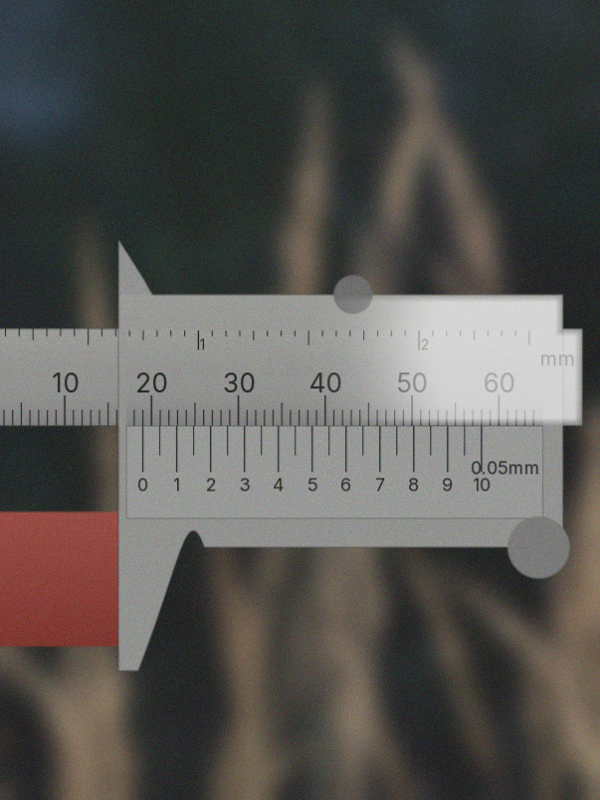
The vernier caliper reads 19.0 mm
